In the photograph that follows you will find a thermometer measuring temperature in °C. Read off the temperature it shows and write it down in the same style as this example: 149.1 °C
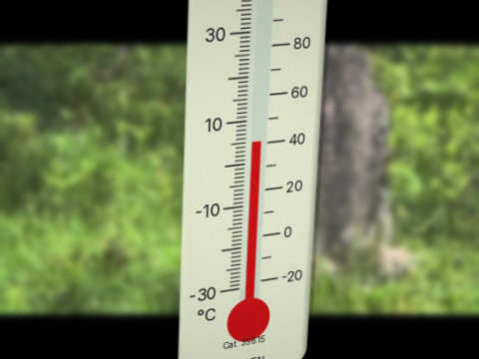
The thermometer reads 5 °C
